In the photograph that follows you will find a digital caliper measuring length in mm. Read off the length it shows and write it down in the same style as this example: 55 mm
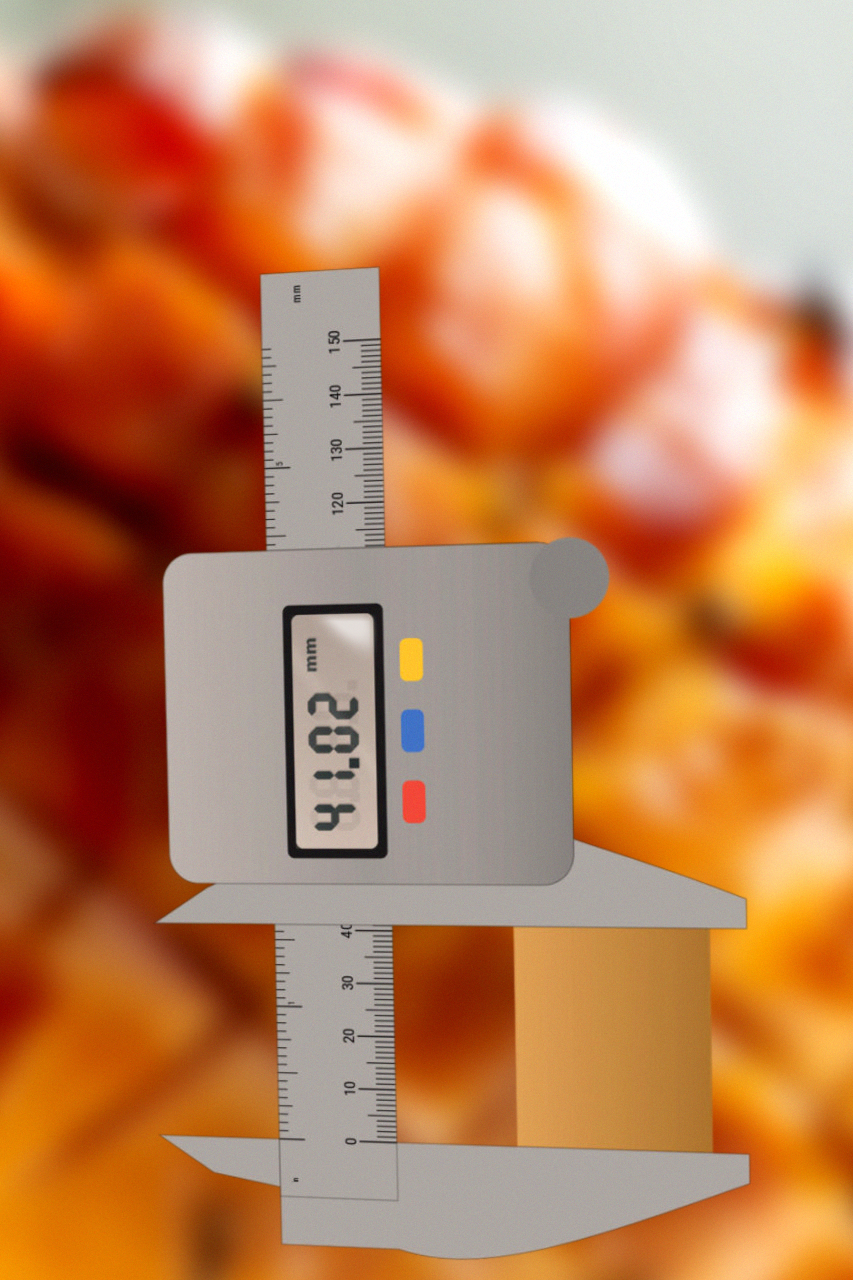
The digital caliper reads 41.02 mm
